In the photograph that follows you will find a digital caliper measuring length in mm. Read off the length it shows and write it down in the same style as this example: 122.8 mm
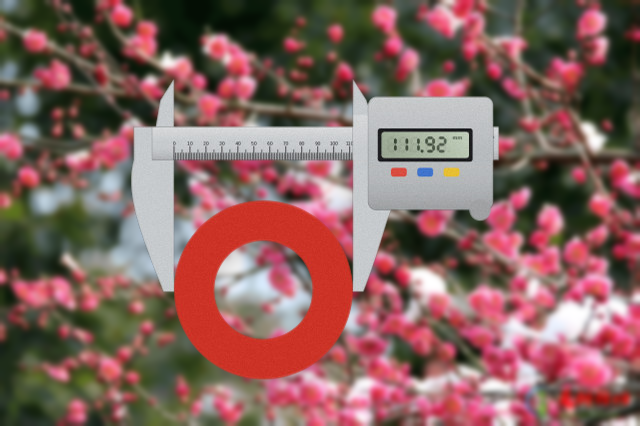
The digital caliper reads 111.92 mm
